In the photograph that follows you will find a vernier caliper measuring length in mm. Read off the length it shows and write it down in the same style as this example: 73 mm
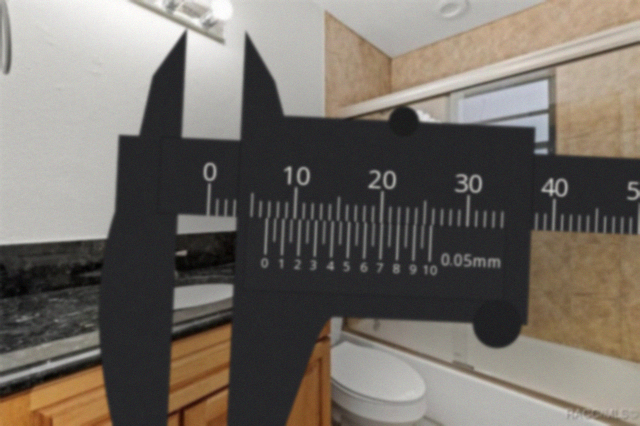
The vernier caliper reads 6.8 mm
